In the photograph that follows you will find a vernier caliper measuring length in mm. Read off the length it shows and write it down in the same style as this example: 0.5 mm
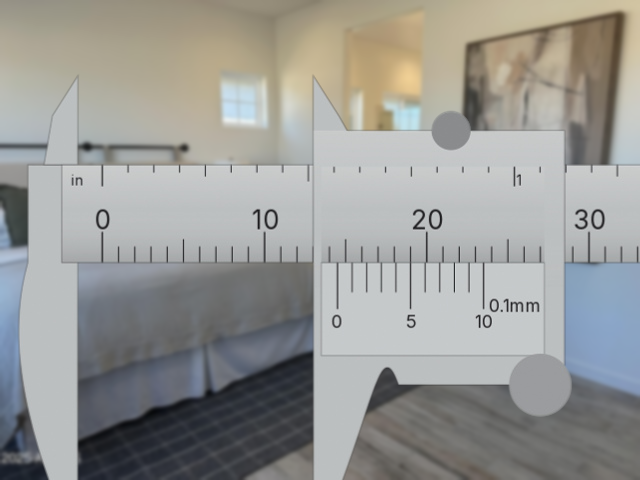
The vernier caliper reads 14.5 mm
